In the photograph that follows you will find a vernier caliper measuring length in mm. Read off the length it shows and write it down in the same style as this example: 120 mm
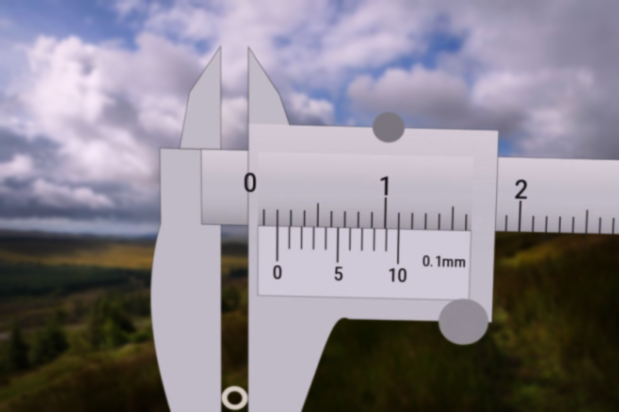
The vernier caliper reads 2.0 mm
